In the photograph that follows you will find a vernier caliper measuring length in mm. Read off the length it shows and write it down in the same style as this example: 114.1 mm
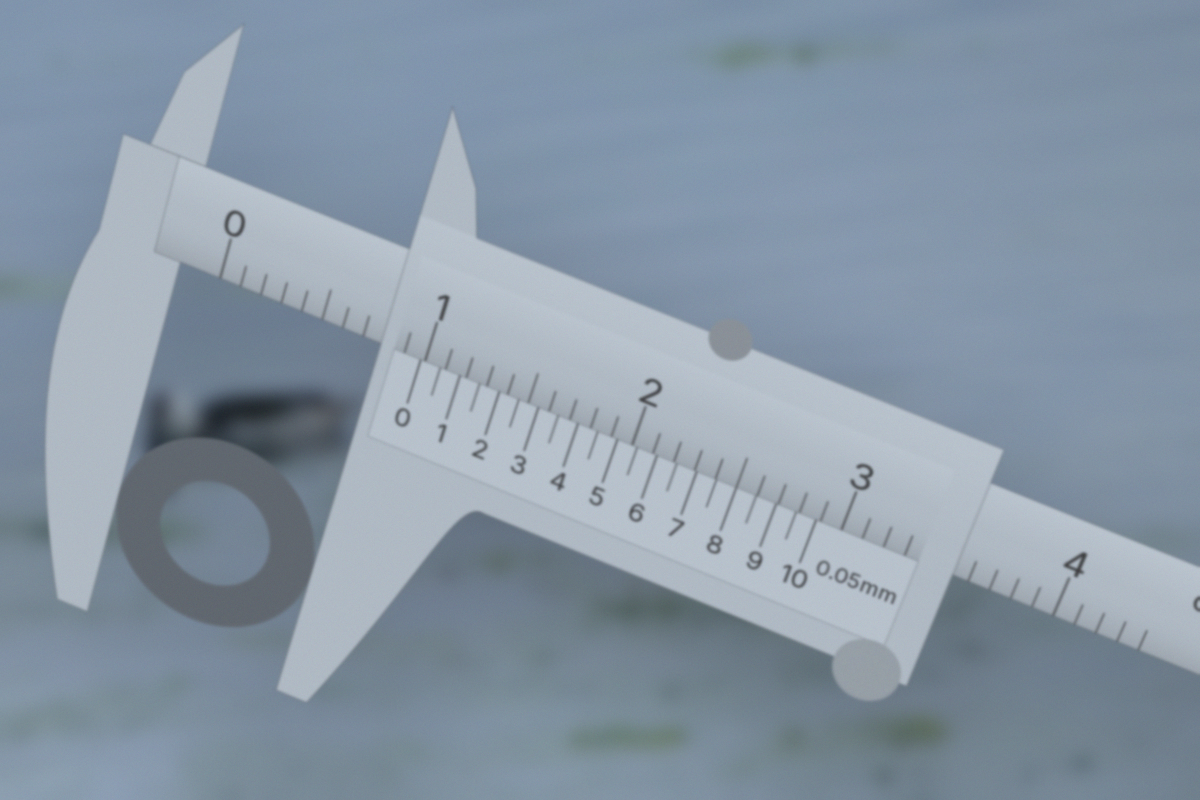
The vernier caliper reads 9.8 mm
